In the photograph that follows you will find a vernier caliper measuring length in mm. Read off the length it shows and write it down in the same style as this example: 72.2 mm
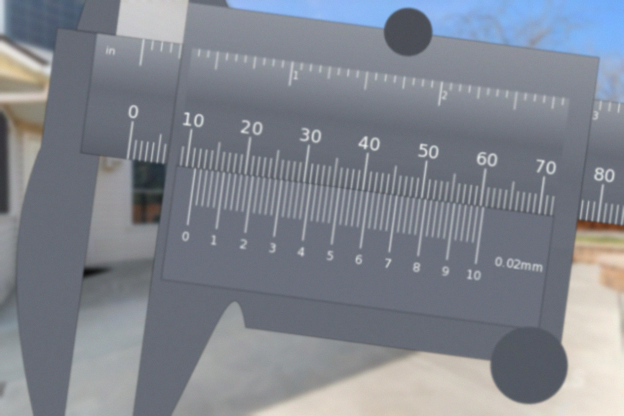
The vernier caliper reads 11.5 mm
